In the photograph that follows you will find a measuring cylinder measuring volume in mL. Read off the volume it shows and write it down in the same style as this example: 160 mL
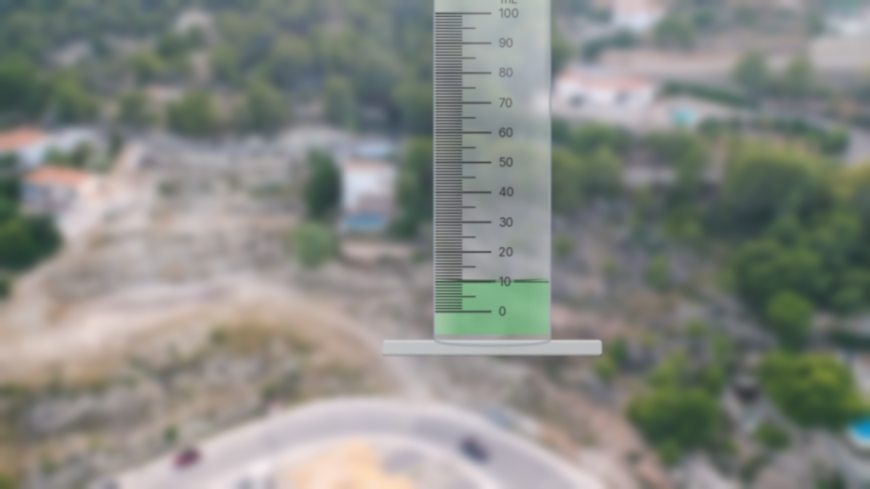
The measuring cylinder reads 10 mL
